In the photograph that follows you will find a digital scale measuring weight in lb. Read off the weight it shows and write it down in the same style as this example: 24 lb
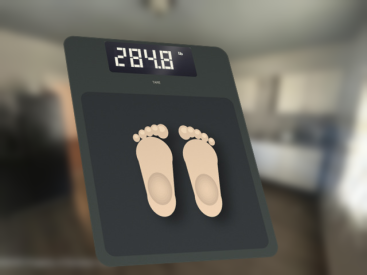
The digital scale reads 284.8 lb
